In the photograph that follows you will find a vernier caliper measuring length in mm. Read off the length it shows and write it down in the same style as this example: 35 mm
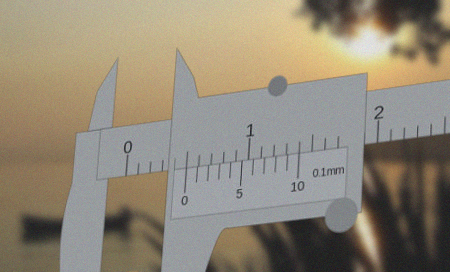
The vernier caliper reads 5.0 mm
